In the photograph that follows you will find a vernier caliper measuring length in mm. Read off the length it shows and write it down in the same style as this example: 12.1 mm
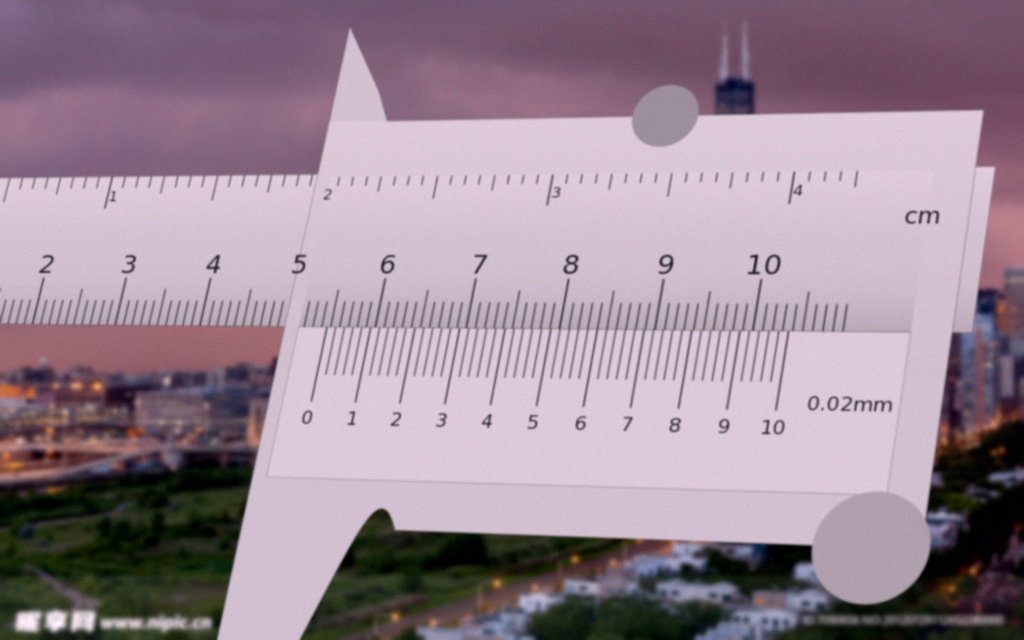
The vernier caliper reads 54.6 mm
